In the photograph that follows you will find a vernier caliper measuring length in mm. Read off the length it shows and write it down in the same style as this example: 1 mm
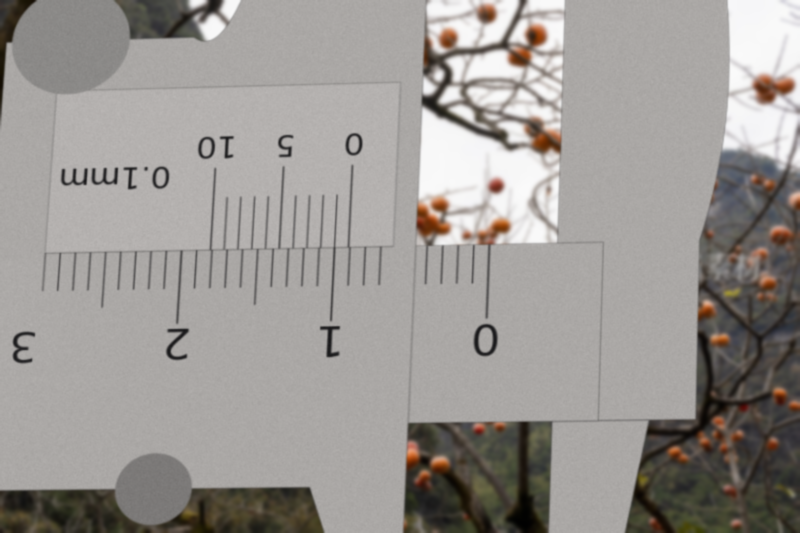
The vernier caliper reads 9.1 mm
